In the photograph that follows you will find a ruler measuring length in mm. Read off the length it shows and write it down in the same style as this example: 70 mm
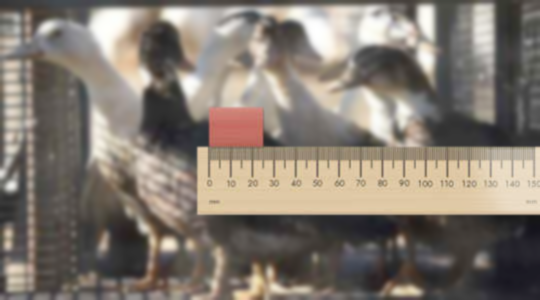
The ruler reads 25 mm
